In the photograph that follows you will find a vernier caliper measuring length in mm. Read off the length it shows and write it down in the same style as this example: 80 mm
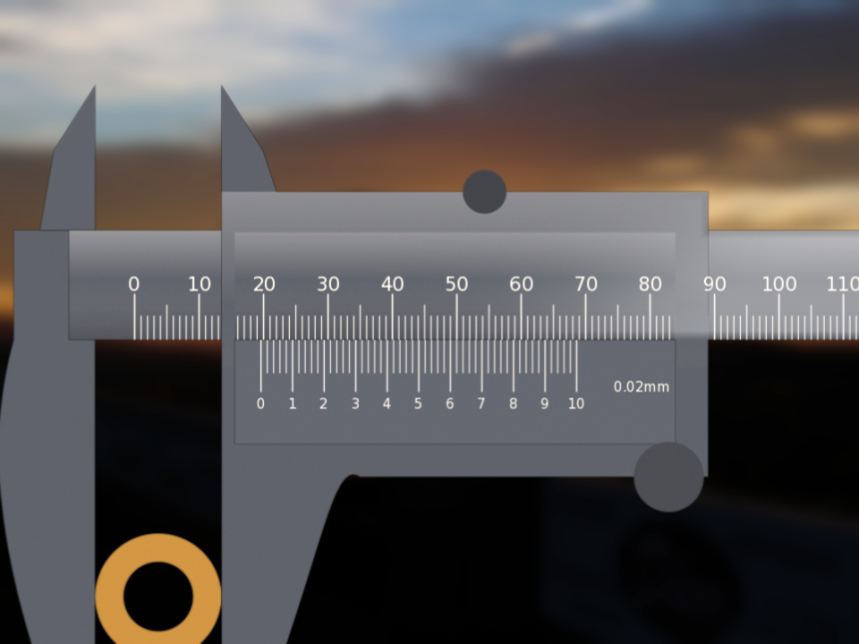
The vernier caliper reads 19.6 mm
